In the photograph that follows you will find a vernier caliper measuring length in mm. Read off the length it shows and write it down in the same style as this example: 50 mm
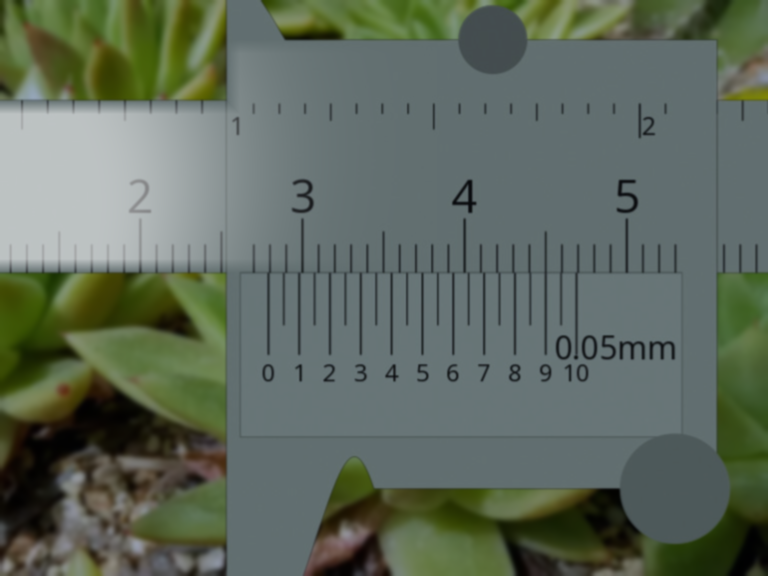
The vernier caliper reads 27.9 mm
